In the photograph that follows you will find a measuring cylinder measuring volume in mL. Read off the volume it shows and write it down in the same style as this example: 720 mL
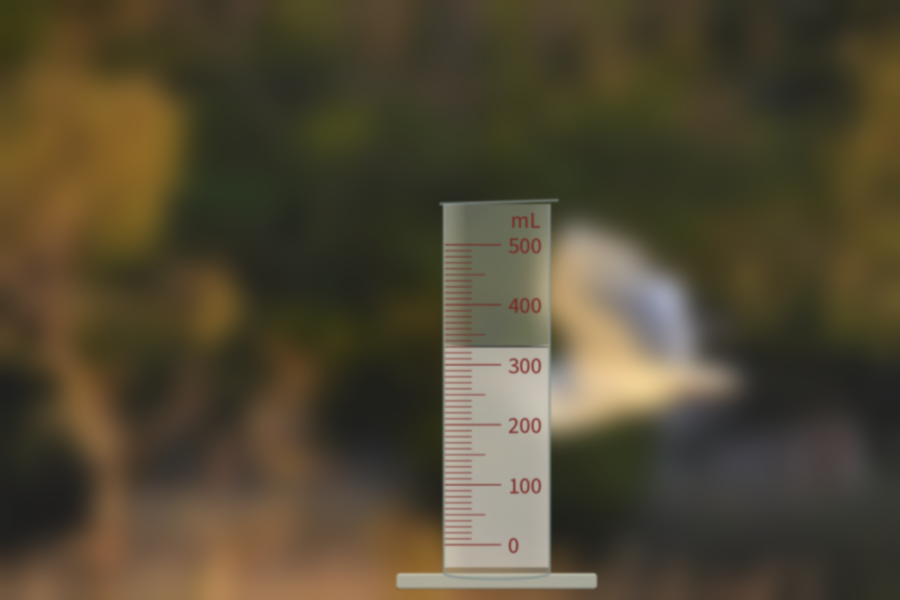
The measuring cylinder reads 330 mL
